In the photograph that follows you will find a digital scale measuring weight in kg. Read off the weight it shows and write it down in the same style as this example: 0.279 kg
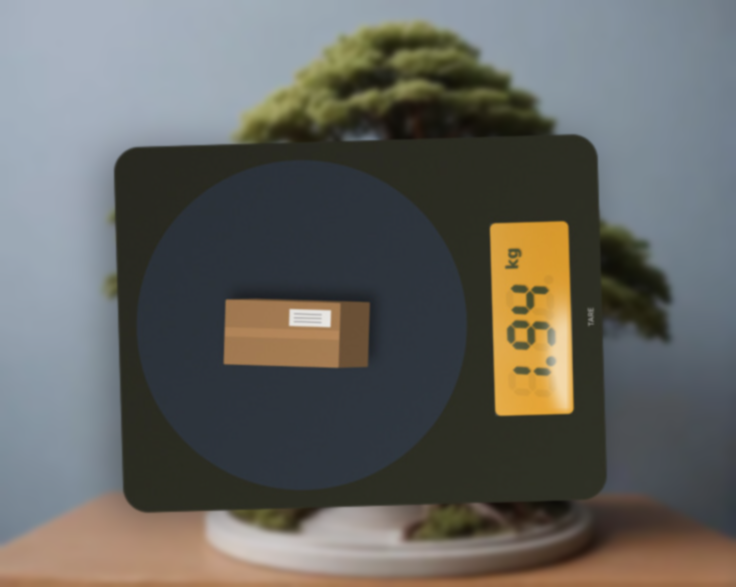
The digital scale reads 1.94 kg
